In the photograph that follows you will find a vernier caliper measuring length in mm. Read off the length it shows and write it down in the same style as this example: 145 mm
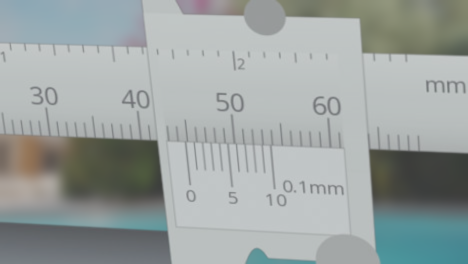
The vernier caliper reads 44.8 mm
